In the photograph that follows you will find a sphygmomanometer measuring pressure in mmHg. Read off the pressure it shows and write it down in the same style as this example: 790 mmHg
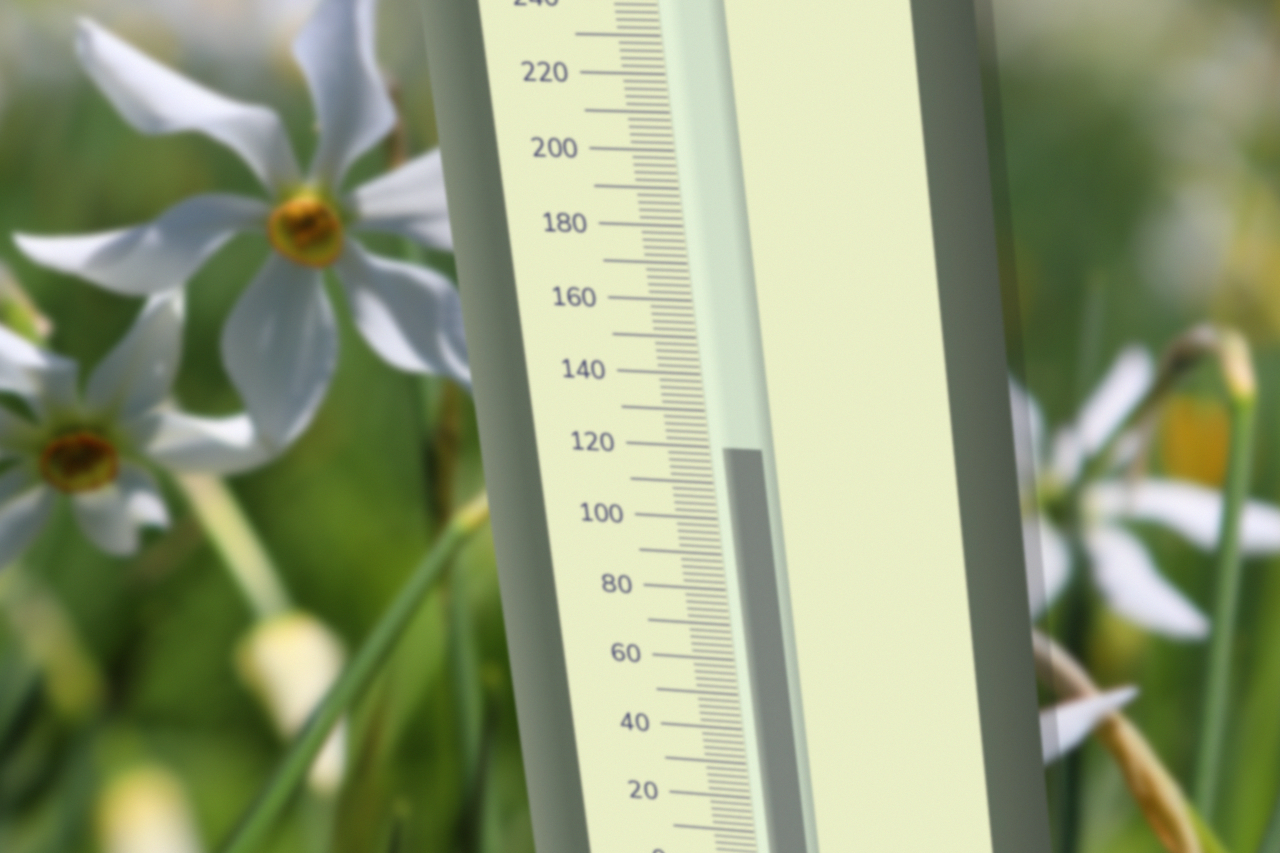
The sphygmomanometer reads 120 mmHg
